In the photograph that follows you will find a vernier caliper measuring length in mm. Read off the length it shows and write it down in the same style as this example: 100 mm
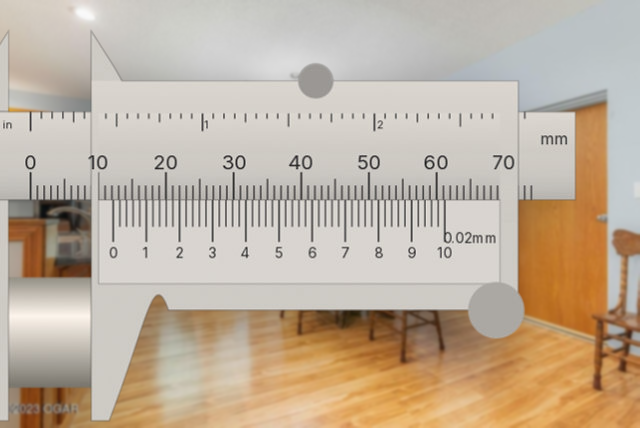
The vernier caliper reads 12.2 mm
